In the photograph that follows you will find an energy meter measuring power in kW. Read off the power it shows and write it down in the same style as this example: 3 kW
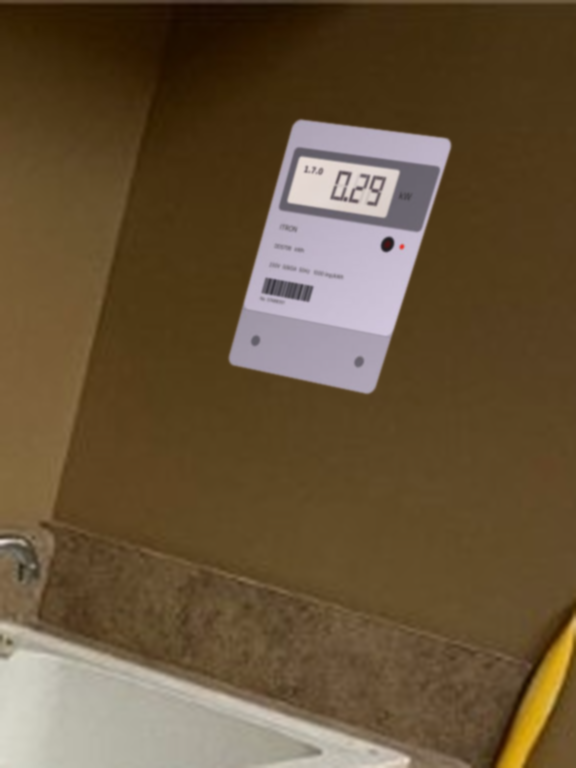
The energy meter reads 0.29 kW
